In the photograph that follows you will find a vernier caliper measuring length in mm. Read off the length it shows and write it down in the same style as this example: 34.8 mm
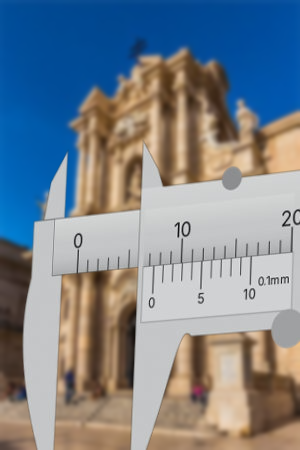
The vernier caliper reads 7.4 mm
